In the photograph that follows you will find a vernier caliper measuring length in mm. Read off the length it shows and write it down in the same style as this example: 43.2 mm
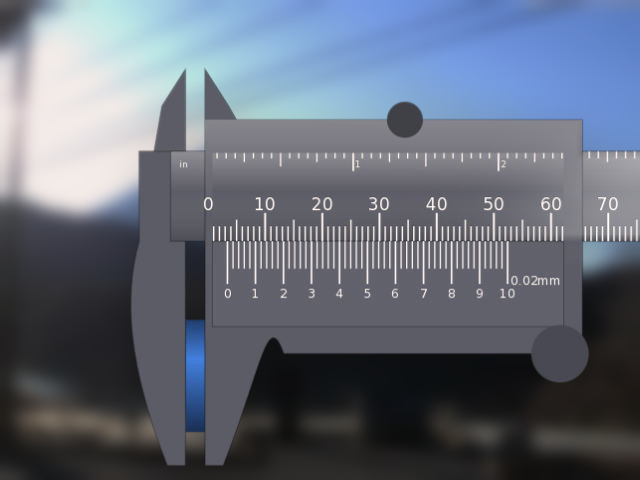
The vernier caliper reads 3.4 mm
